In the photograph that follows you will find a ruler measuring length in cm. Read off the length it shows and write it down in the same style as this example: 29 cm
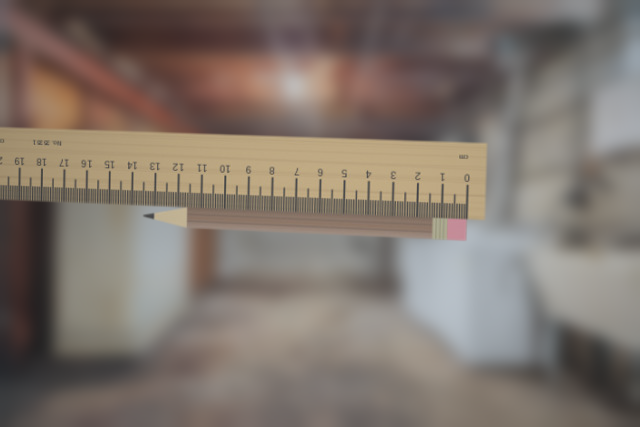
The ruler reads 13.5 cm
